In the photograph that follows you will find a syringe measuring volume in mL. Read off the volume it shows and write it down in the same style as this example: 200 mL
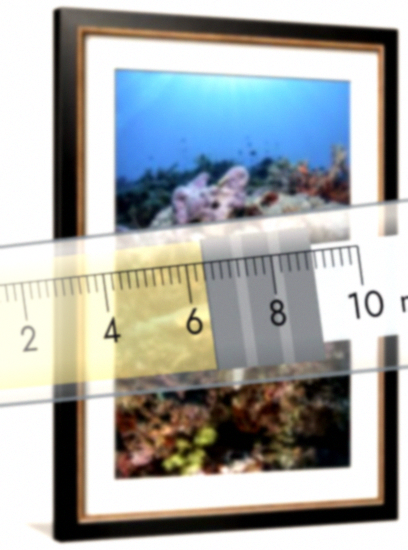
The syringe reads 6.4 mL
